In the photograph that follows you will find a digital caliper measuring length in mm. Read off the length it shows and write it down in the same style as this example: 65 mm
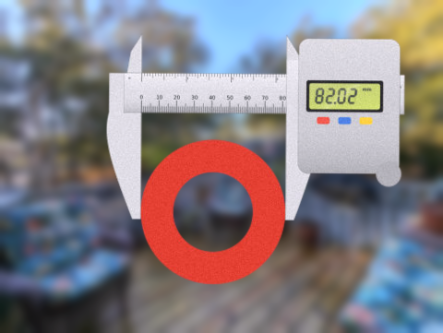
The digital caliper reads 82.02 mm
